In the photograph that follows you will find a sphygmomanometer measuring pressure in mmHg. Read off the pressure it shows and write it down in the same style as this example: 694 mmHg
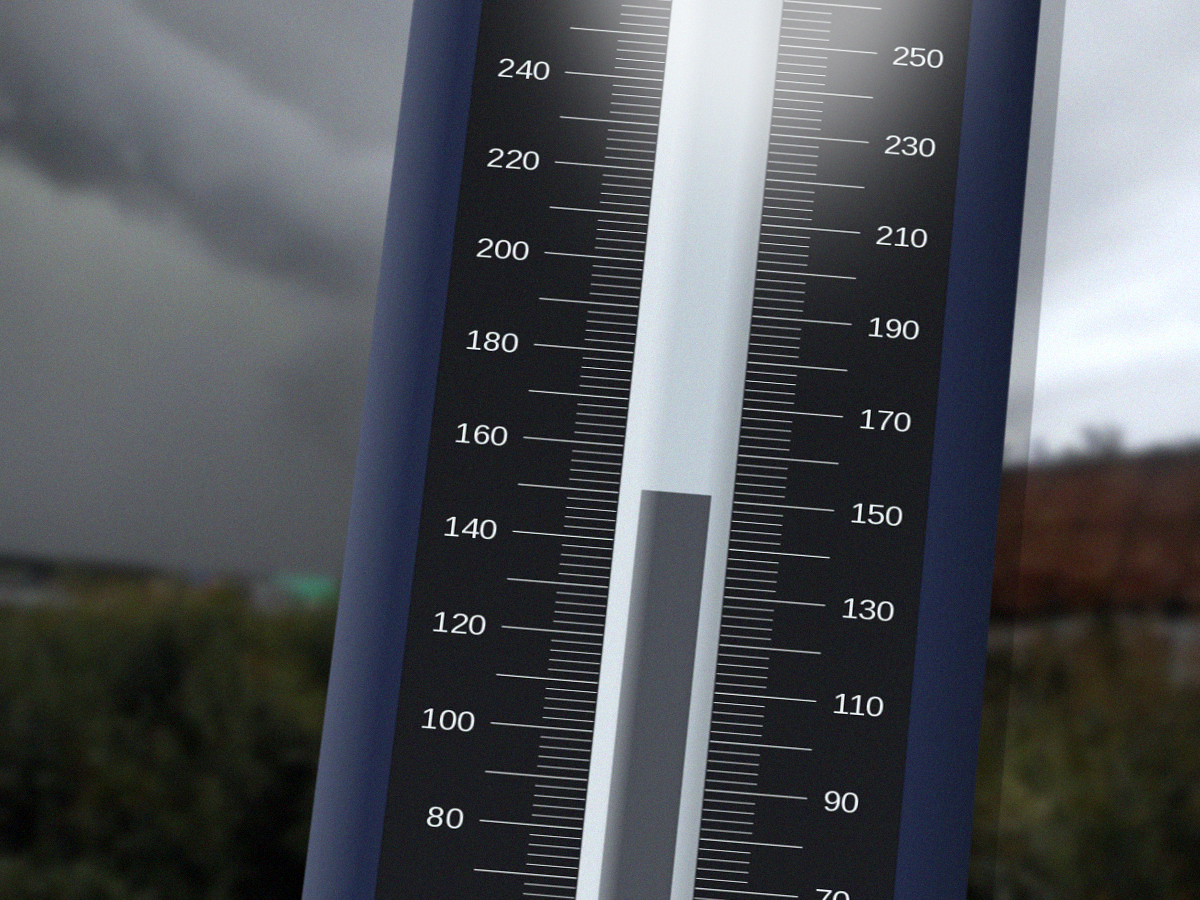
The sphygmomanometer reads 151 mmHg
